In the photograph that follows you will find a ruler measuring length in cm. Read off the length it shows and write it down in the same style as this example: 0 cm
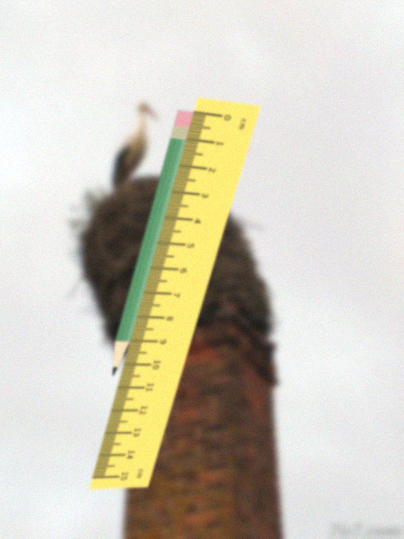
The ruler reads 10.5 cm
